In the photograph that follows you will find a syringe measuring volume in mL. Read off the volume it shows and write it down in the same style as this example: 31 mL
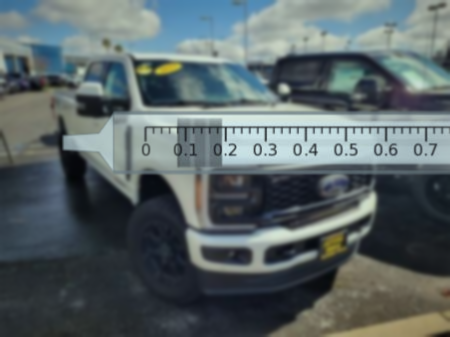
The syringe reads 0.08 mL
